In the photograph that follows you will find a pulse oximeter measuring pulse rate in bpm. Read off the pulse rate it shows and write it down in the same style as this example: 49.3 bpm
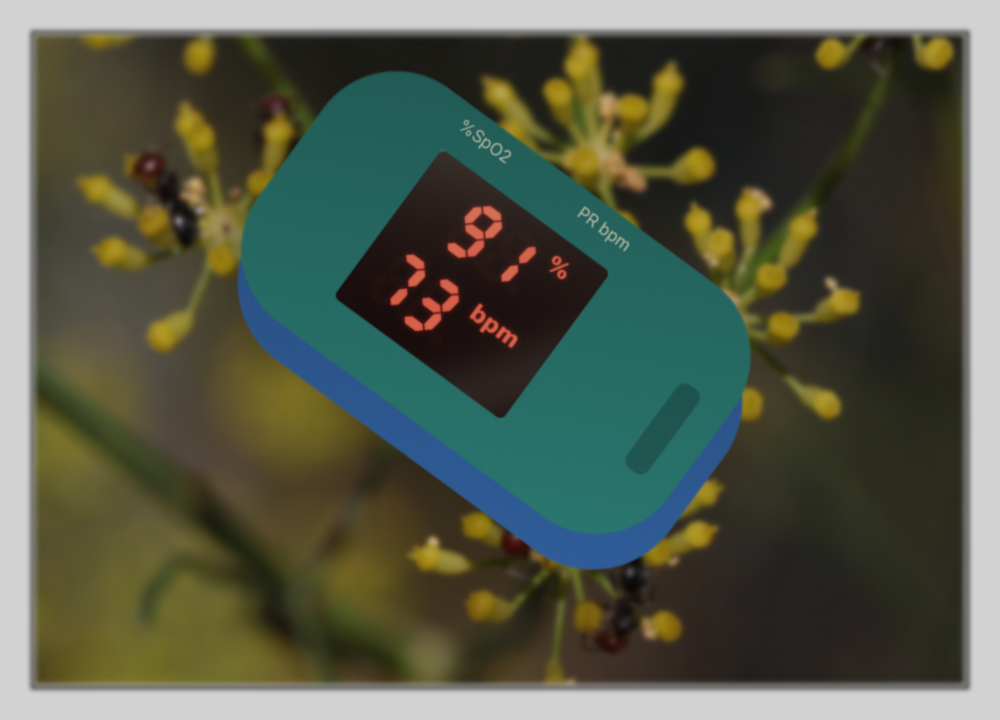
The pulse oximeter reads 73 bpm
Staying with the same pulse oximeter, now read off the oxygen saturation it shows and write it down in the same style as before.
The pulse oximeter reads 91 %
